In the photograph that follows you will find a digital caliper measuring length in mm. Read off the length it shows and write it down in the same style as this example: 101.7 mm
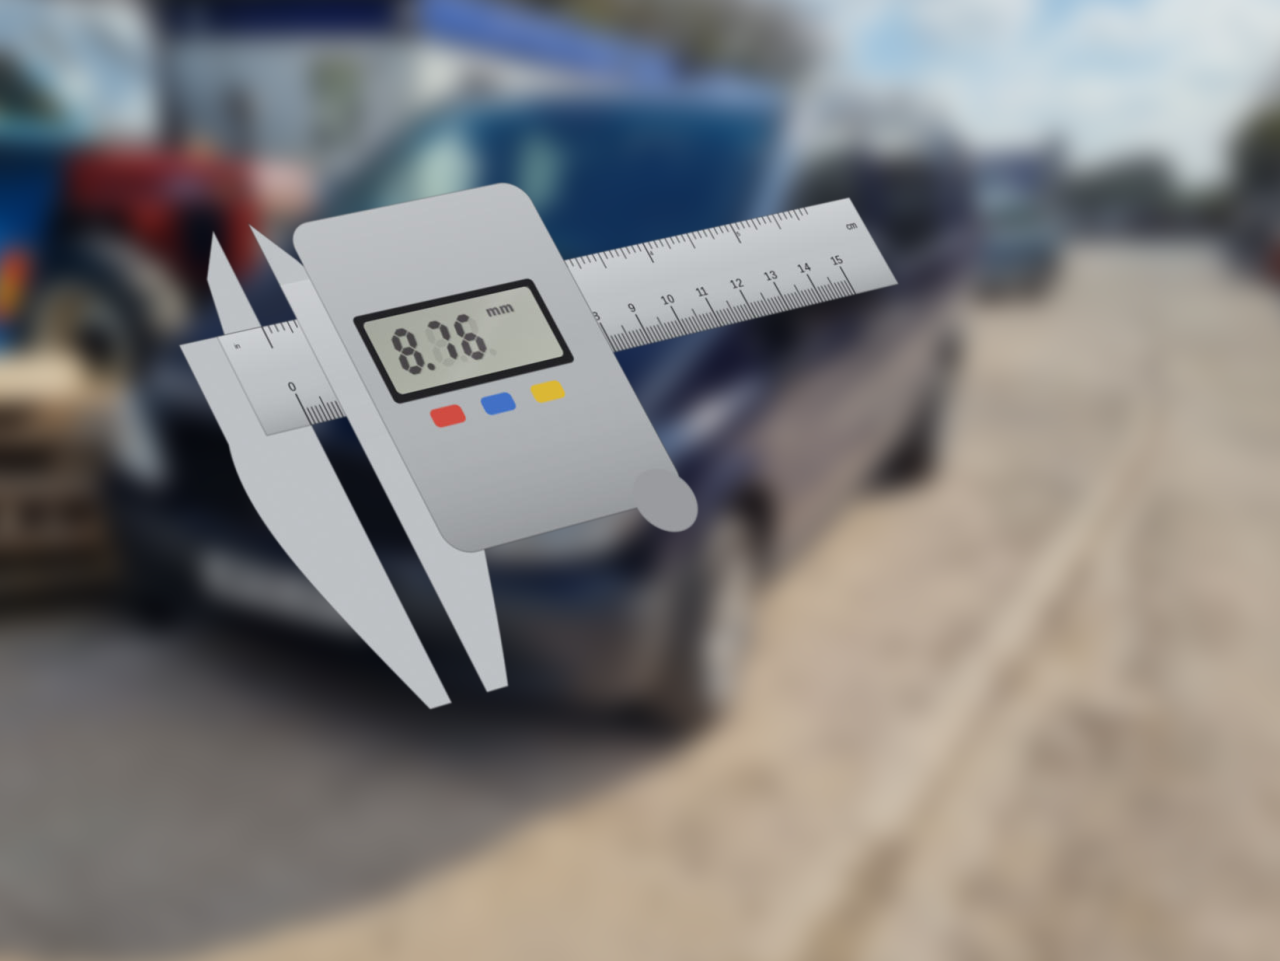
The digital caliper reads 8.76 mm
